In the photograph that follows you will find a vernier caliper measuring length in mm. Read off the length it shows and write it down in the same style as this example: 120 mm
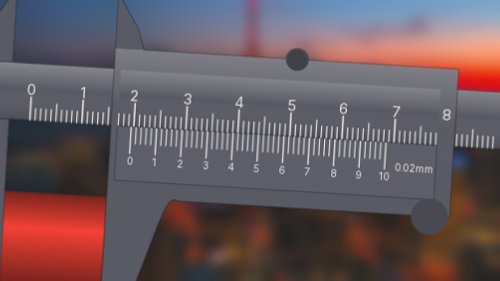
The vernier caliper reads 19.5 mm
